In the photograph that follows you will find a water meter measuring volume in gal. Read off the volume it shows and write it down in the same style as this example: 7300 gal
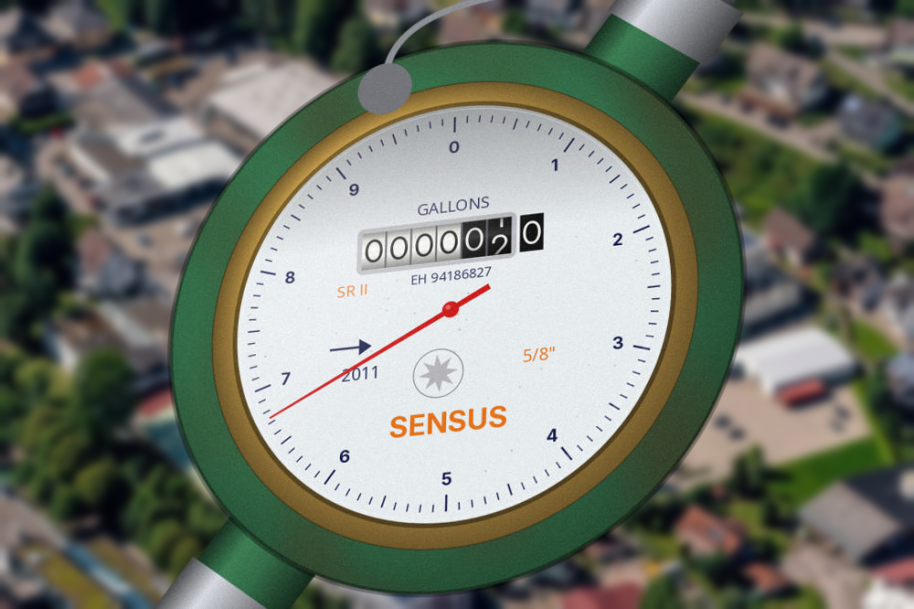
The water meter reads 16.7 gal
